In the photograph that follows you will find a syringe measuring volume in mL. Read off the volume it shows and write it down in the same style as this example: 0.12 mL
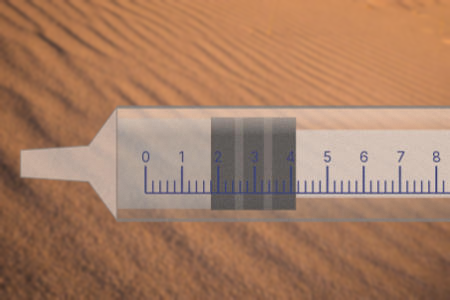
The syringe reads 1.8 mL
